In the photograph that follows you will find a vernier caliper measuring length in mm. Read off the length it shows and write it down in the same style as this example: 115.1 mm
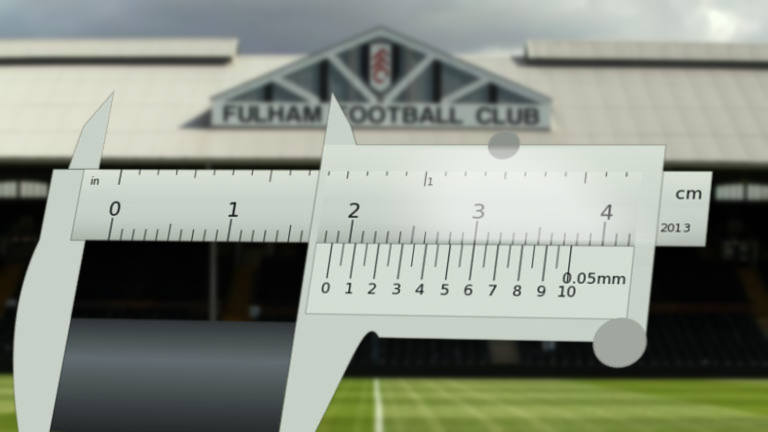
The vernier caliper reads 18.6 mm
